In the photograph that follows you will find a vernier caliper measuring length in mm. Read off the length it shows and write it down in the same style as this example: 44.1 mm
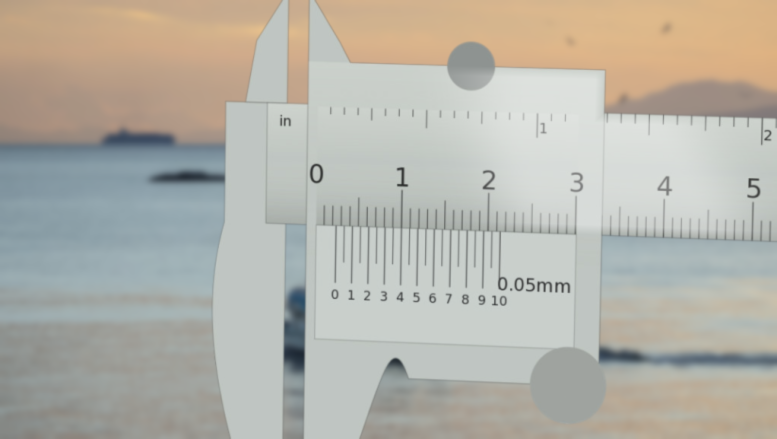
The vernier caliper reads 2.4 mm
